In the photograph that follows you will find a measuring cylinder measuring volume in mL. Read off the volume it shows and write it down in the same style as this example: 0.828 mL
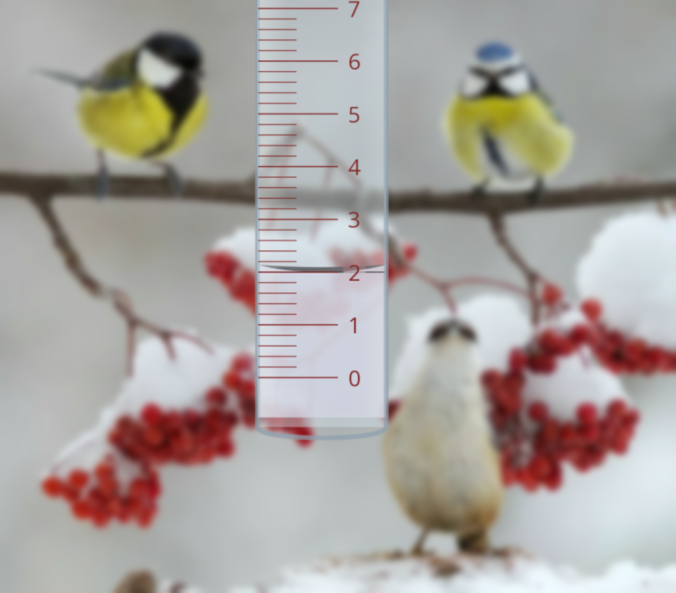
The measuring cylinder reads 2 mL
